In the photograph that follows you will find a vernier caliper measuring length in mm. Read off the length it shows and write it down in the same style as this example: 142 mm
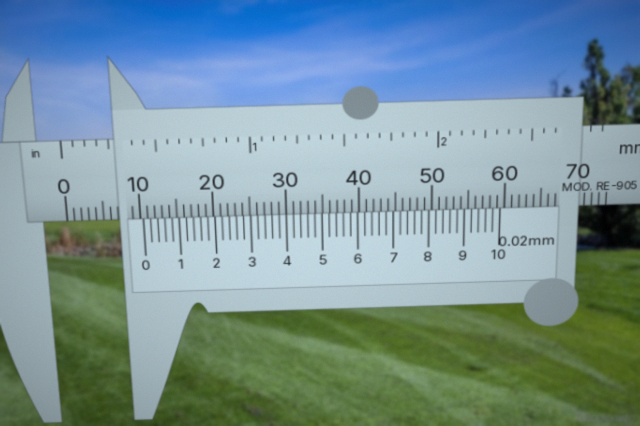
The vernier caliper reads 10.4 mm
